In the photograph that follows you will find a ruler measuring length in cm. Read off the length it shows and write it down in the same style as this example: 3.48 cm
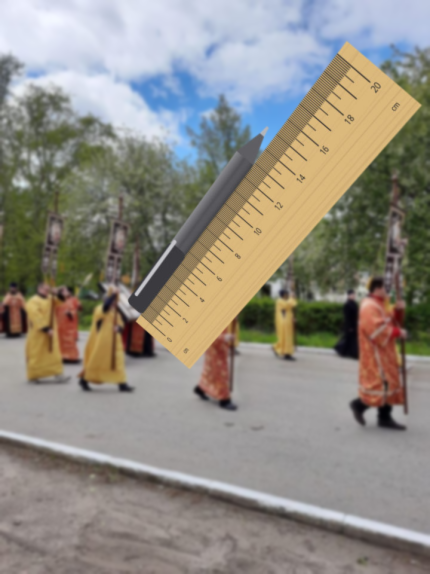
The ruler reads 15 cm
